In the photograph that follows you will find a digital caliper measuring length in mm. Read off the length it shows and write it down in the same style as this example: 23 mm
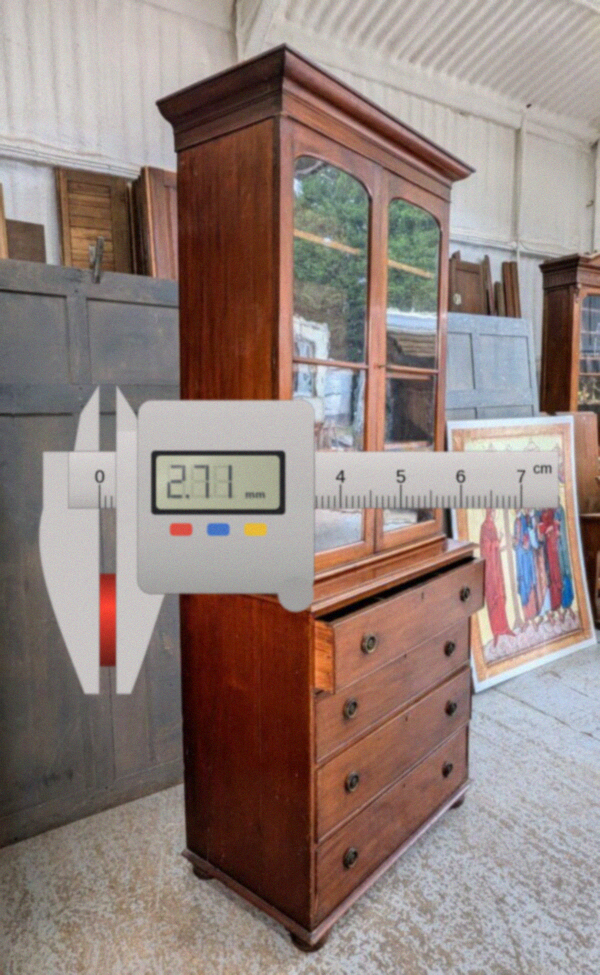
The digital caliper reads 2.71 mm
